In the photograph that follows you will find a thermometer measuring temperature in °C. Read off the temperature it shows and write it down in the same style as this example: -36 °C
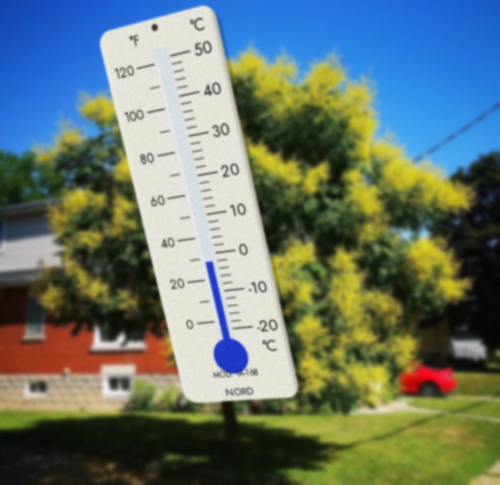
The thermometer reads -2 °C
